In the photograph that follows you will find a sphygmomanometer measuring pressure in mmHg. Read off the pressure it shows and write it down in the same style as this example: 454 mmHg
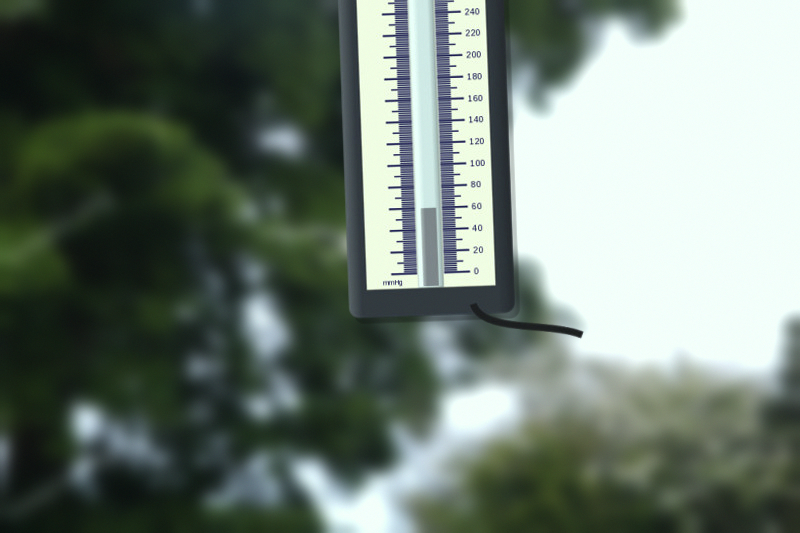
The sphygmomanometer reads 60 mmHg
